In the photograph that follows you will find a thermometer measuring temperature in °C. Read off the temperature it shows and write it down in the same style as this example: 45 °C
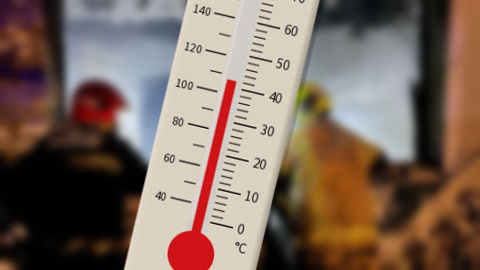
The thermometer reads 42 °C
